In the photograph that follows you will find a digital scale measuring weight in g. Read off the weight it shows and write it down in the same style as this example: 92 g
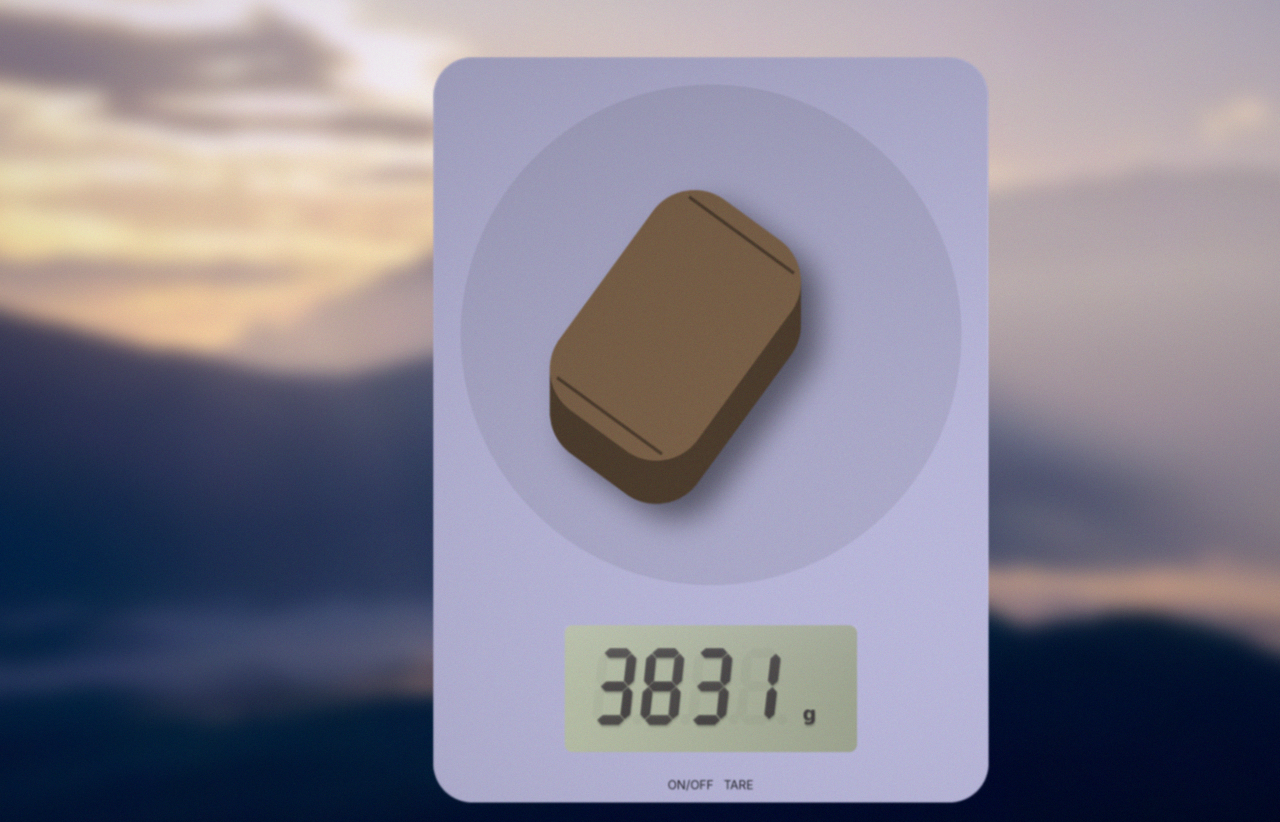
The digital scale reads 3831 g
